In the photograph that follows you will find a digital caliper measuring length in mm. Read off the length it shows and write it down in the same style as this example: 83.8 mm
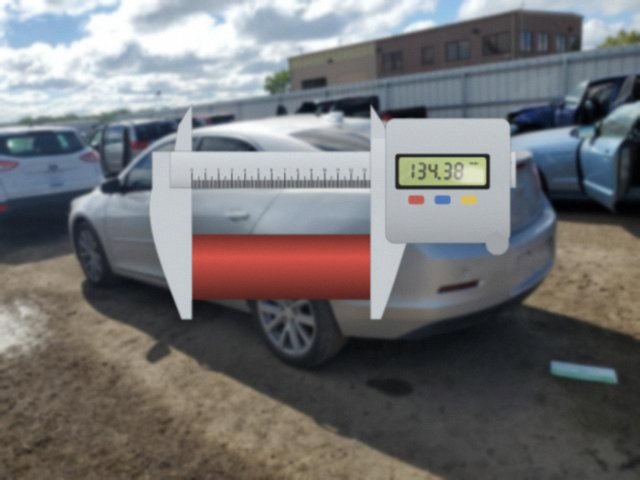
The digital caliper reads 134.38 mm
